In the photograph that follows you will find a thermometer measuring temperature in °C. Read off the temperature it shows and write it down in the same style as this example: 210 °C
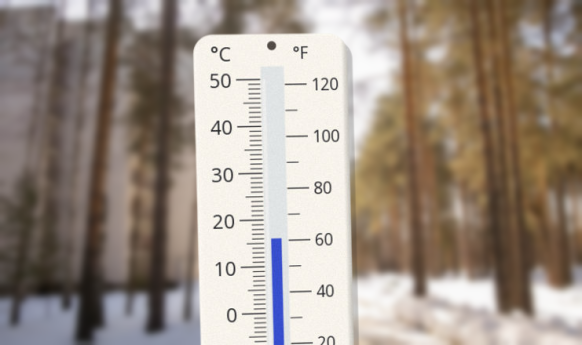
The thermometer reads 16 °C
